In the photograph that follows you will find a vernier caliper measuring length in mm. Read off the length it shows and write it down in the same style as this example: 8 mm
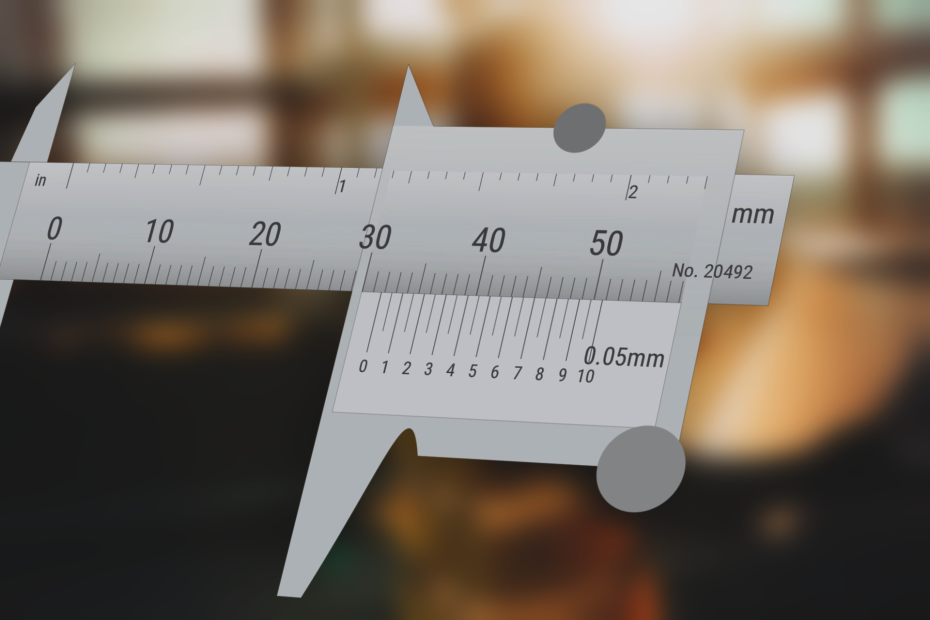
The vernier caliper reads 31.7 mm
